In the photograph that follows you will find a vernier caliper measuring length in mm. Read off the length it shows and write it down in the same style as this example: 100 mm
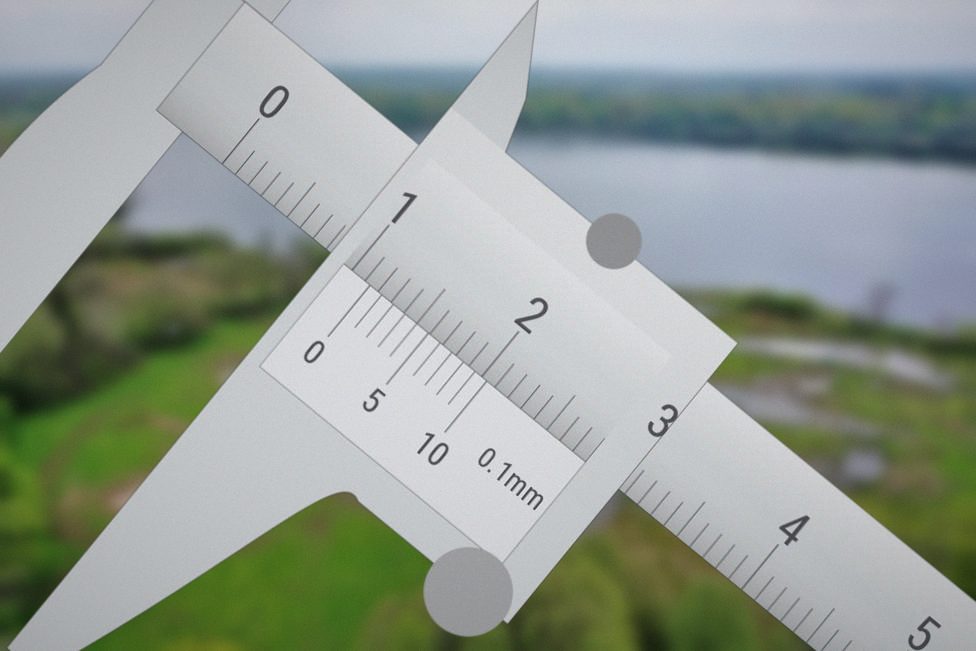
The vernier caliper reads 11.4 mm
